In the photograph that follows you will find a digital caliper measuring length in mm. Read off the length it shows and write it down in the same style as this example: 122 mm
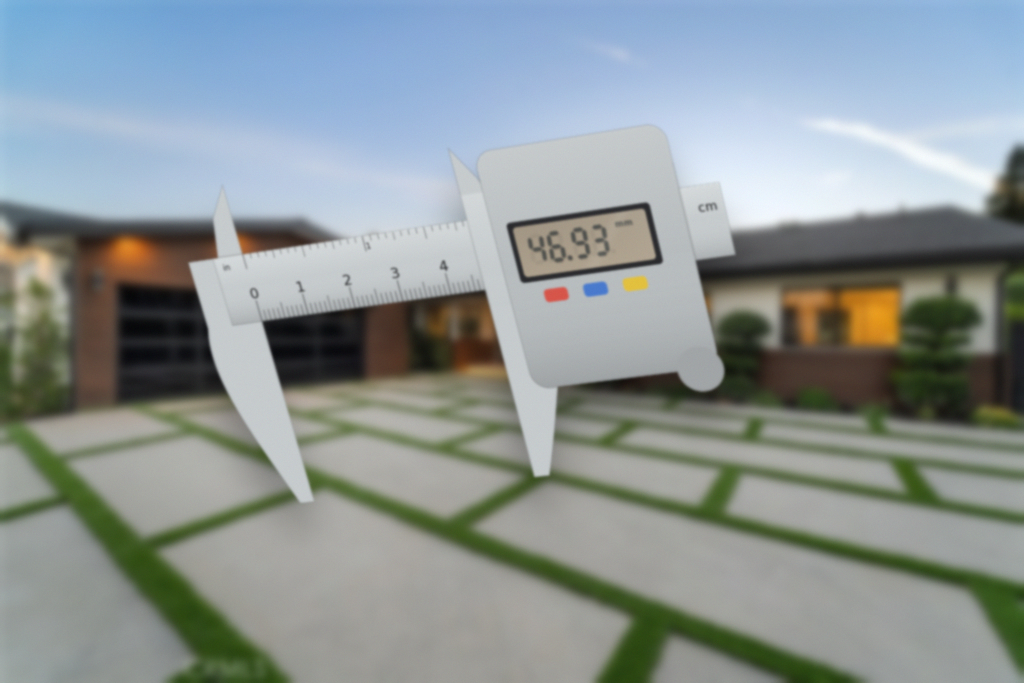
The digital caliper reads 46.93 mm
